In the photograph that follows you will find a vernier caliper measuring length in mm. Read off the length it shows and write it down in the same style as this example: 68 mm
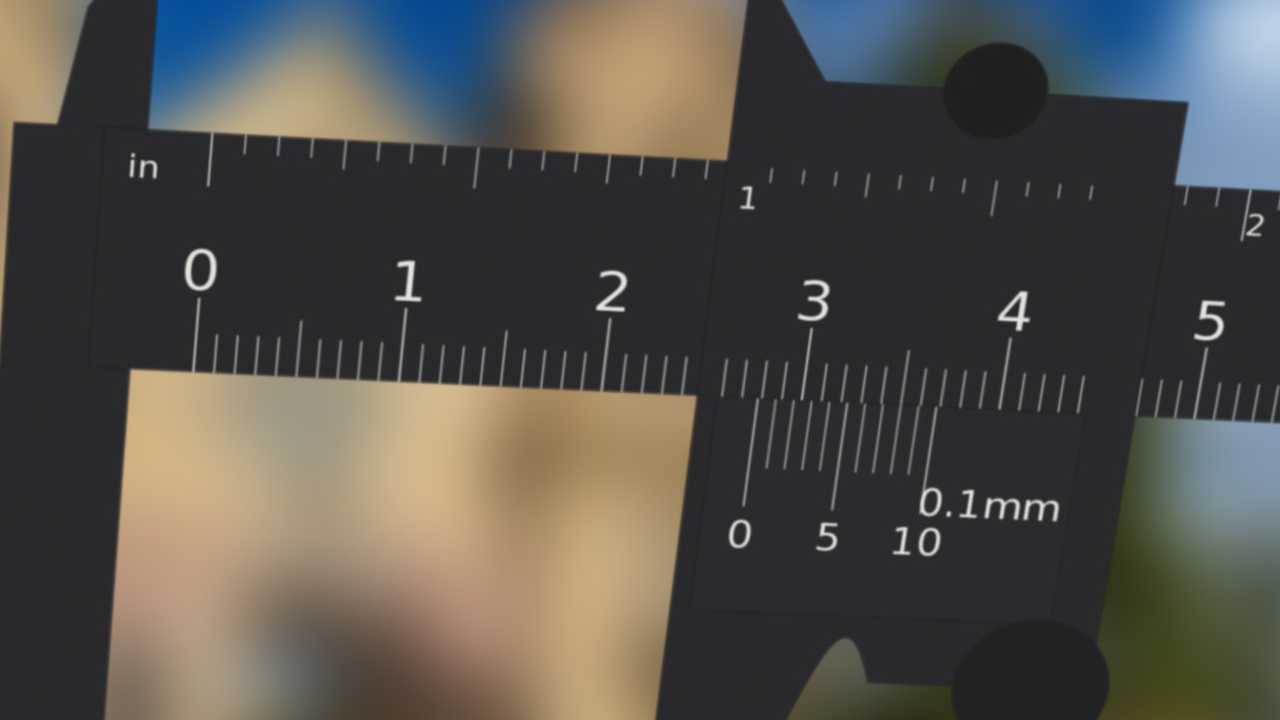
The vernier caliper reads 27.8 mm
